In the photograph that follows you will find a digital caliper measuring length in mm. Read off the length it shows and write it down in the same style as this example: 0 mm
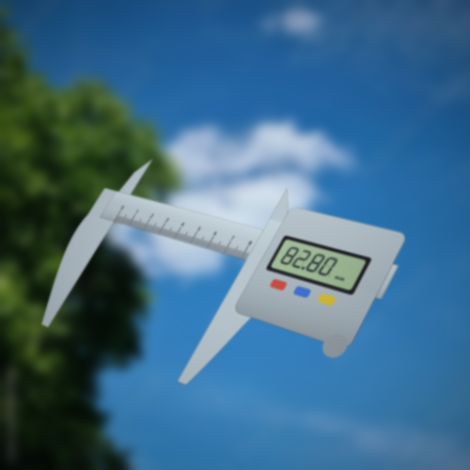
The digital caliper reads 82.80 mm
